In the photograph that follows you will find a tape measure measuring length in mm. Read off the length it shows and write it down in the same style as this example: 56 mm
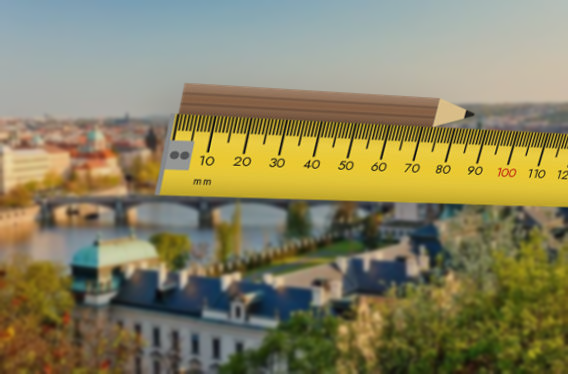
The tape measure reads 85 mm
